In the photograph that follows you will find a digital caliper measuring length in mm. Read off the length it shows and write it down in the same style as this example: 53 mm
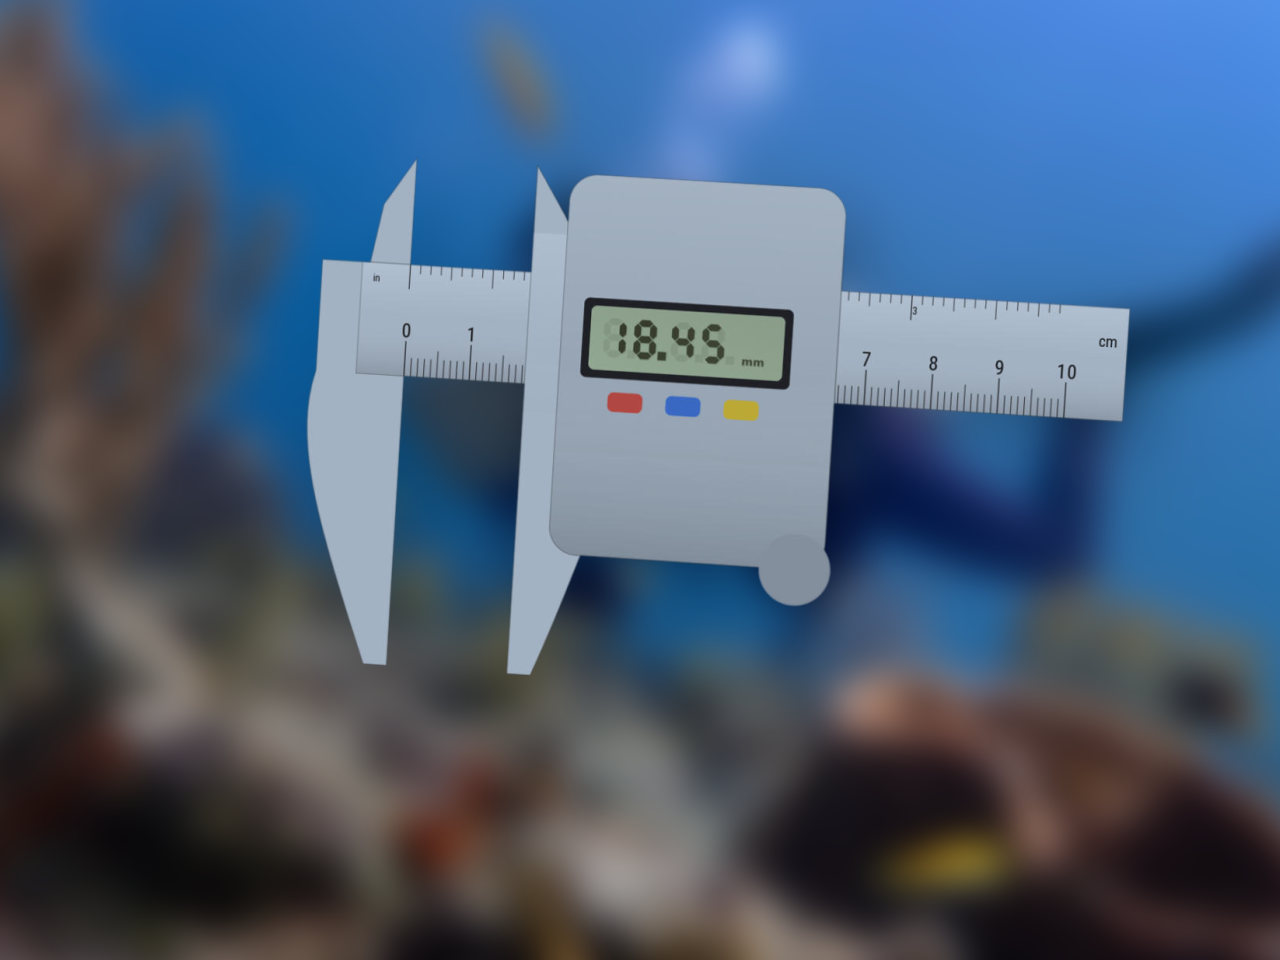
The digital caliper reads 18.45 mm
